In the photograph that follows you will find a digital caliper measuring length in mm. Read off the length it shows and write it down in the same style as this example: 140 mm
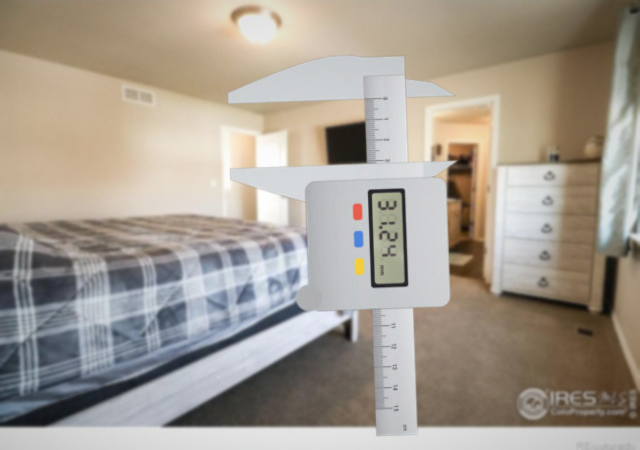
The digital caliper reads 31.24 mm
